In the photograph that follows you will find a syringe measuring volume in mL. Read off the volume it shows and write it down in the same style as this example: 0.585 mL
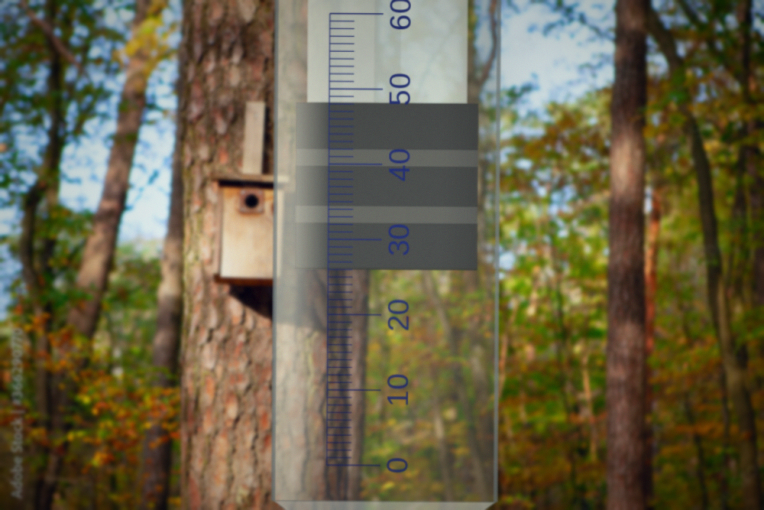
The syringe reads 26 mL
